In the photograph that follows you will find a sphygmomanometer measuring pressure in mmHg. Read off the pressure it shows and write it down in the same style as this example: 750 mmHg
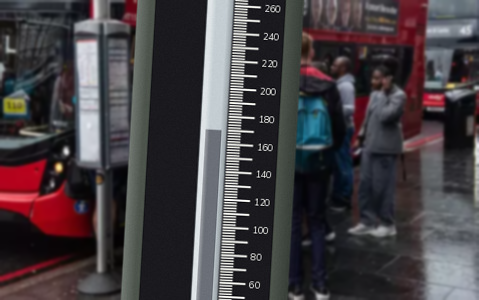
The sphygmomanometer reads 170 mmHg
